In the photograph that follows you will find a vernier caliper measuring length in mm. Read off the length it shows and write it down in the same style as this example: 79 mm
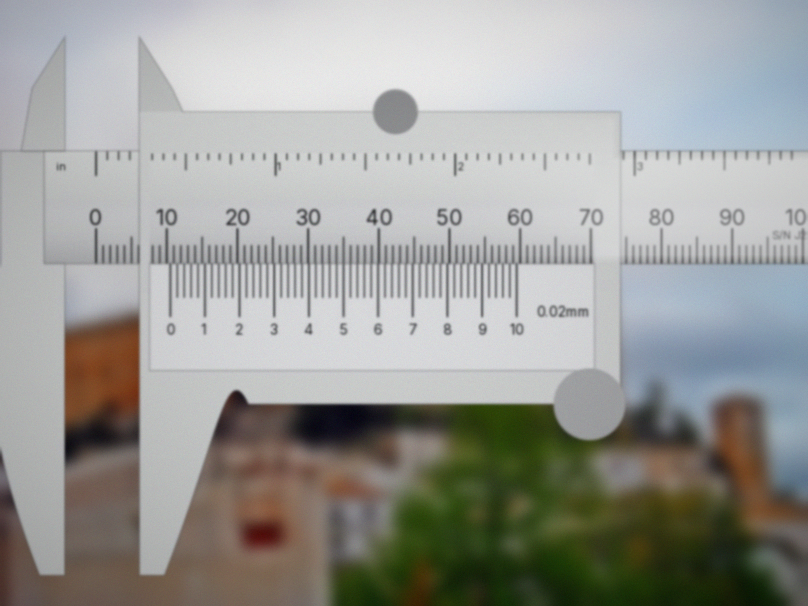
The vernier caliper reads 10.5 mm
